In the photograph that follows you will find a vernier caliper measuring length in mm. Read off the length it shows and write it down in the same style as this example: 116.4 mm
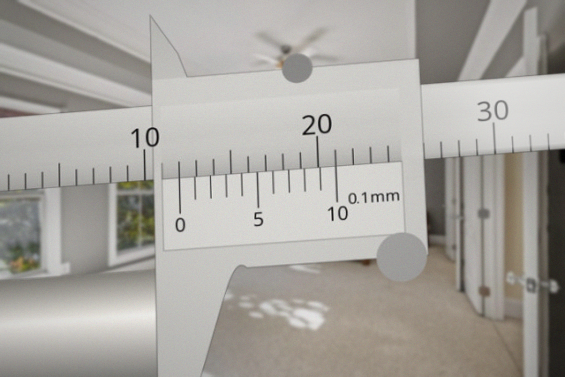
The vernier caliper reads 12.0 mm
